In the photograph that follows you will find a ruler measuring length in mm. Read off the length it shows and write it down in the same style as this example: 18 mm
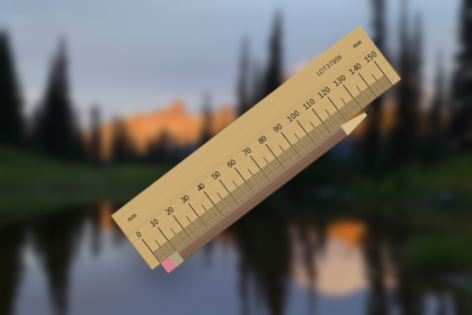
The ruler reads 135 mm
